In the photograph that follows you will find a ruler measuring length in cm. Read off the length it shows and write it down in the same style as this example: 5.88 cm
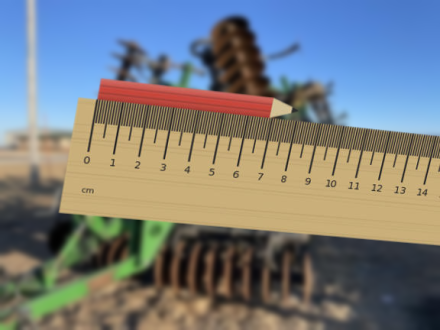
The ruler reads 8 cm
